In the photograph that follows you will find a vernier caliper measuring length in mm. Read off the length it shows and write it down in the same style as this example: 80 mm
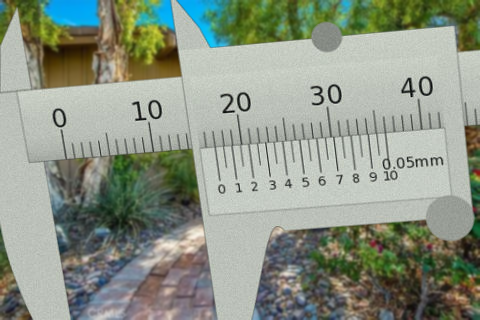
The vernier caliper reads 17.0 mm
